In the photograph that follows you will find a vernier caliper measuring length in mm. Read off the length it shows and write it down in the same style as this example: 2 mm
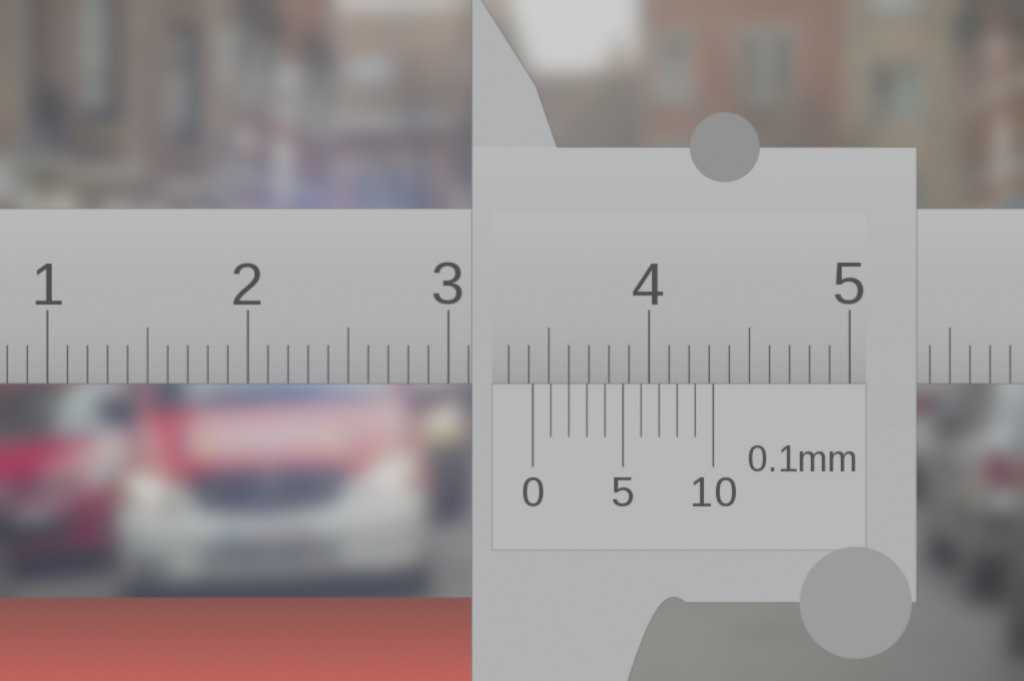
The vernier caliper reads 34.2 mm
